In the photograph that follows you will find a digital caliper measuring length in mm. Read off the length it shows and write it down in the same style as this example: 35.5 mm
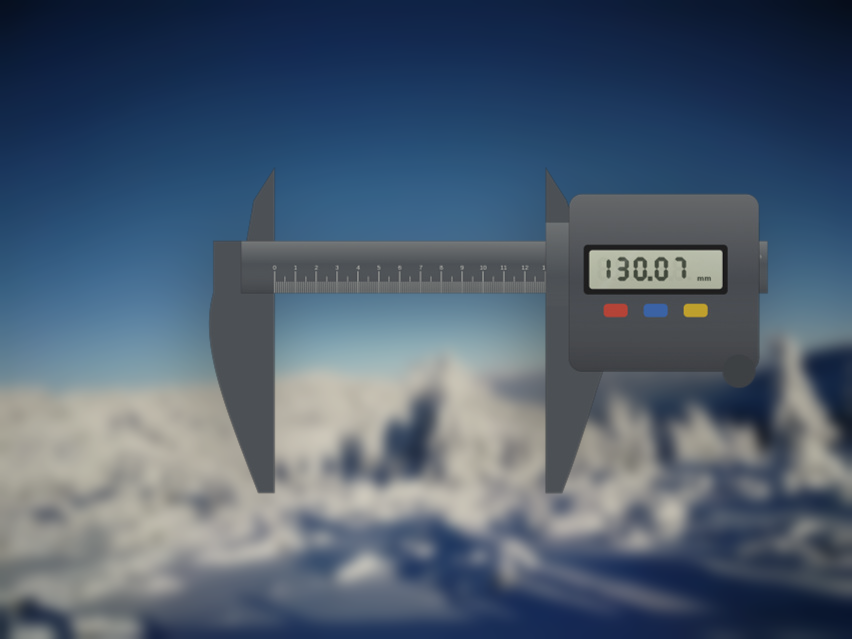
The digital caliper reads 130.07 mm
